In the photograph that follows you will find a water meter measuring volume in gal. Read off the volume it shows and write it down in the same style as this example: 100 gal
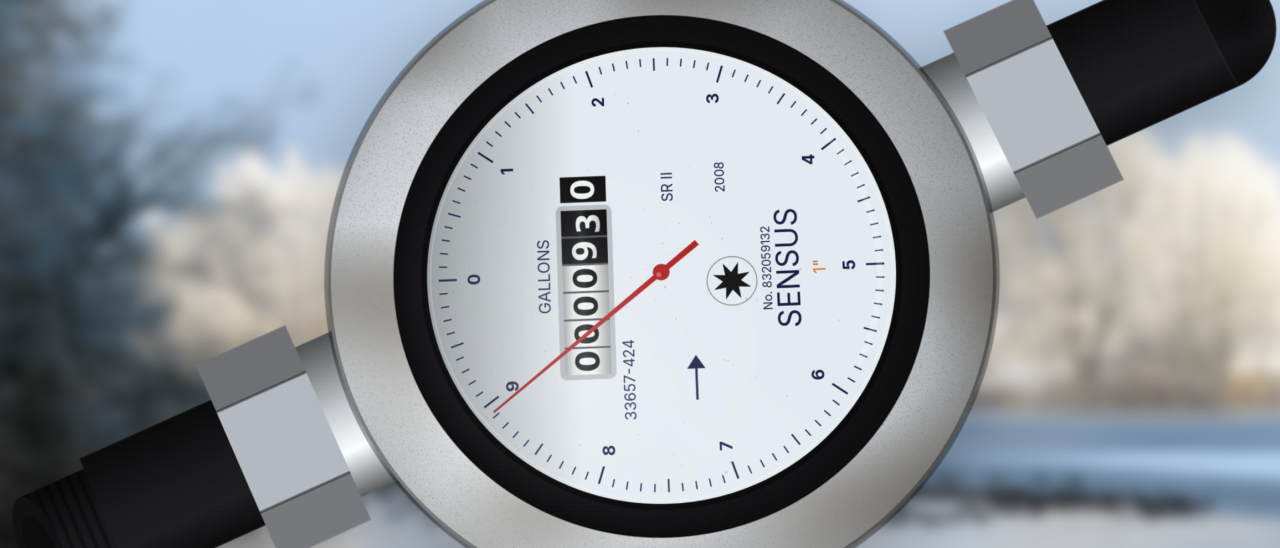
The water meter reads 928.9 gal
